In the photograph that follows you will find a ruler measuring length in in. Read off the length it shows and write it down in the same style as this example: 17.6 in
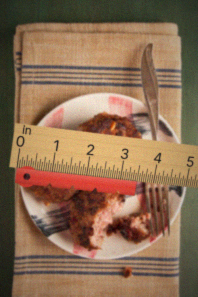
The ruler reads 3.5 in
